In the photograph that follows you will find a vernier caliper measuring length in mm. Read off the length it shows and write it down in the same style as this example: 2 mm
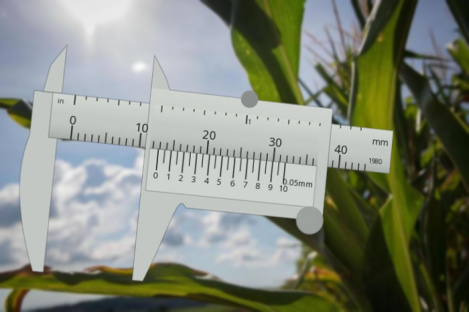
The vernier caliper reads 12.8 mm
